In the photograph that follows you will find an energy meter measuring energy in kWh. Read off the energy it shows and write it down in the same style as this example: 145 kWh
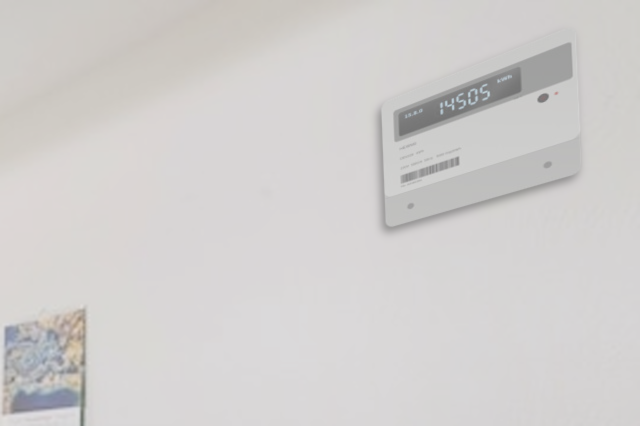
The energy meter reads 14505 kWh
